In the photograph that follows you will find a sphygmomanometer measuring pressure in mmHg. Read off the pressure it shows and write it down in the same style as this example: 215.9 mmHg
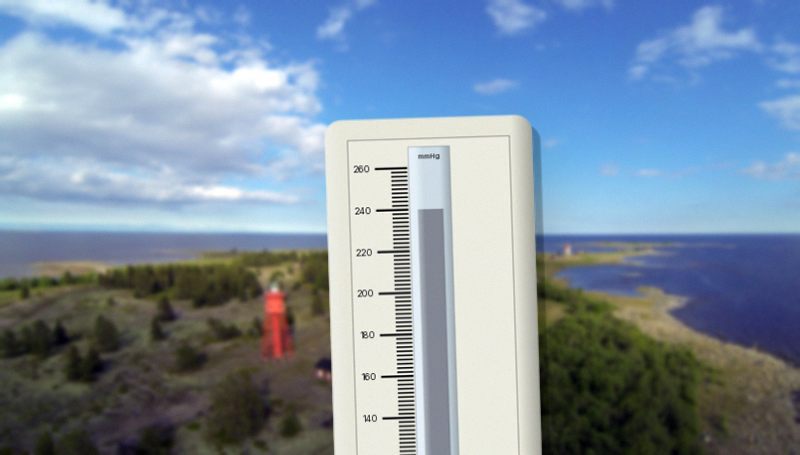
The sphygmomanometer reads 240 mmHg
